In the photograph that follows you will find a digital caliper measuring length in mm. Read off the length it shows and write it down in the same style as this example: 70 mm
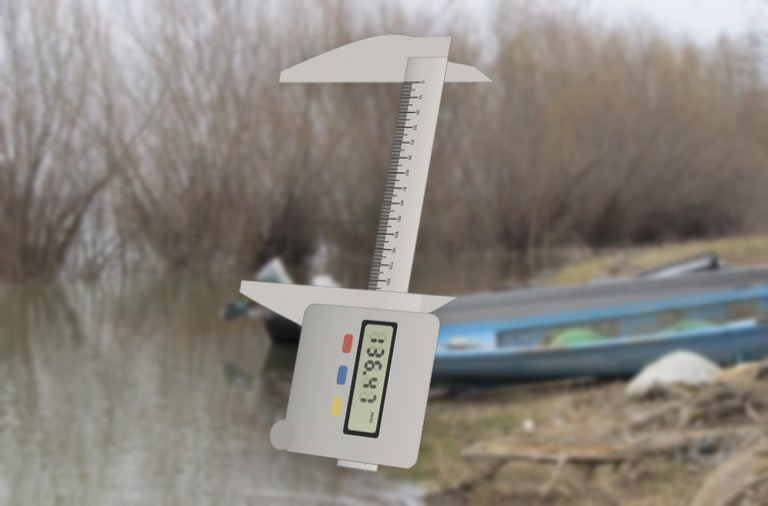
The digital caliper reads 136.47 mm
